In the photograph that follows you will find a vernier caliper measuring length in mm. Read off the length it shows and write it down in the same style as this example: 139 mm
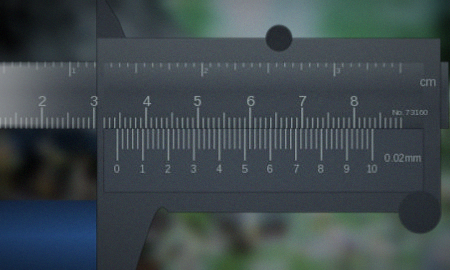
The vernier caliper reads 34.5 mm
